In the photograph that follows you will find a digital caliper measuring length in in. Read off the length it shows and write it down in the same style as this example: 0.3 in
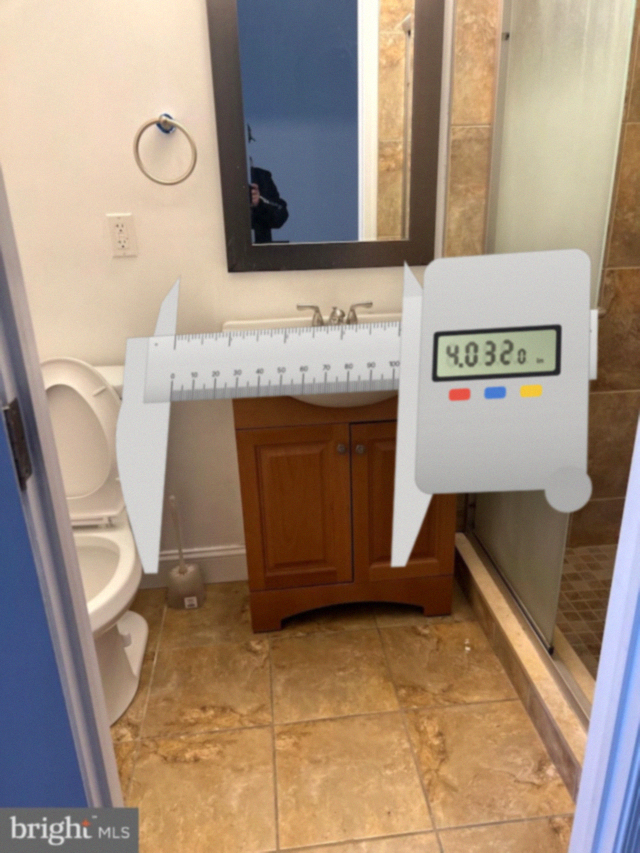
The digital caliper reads 4.0320 in
